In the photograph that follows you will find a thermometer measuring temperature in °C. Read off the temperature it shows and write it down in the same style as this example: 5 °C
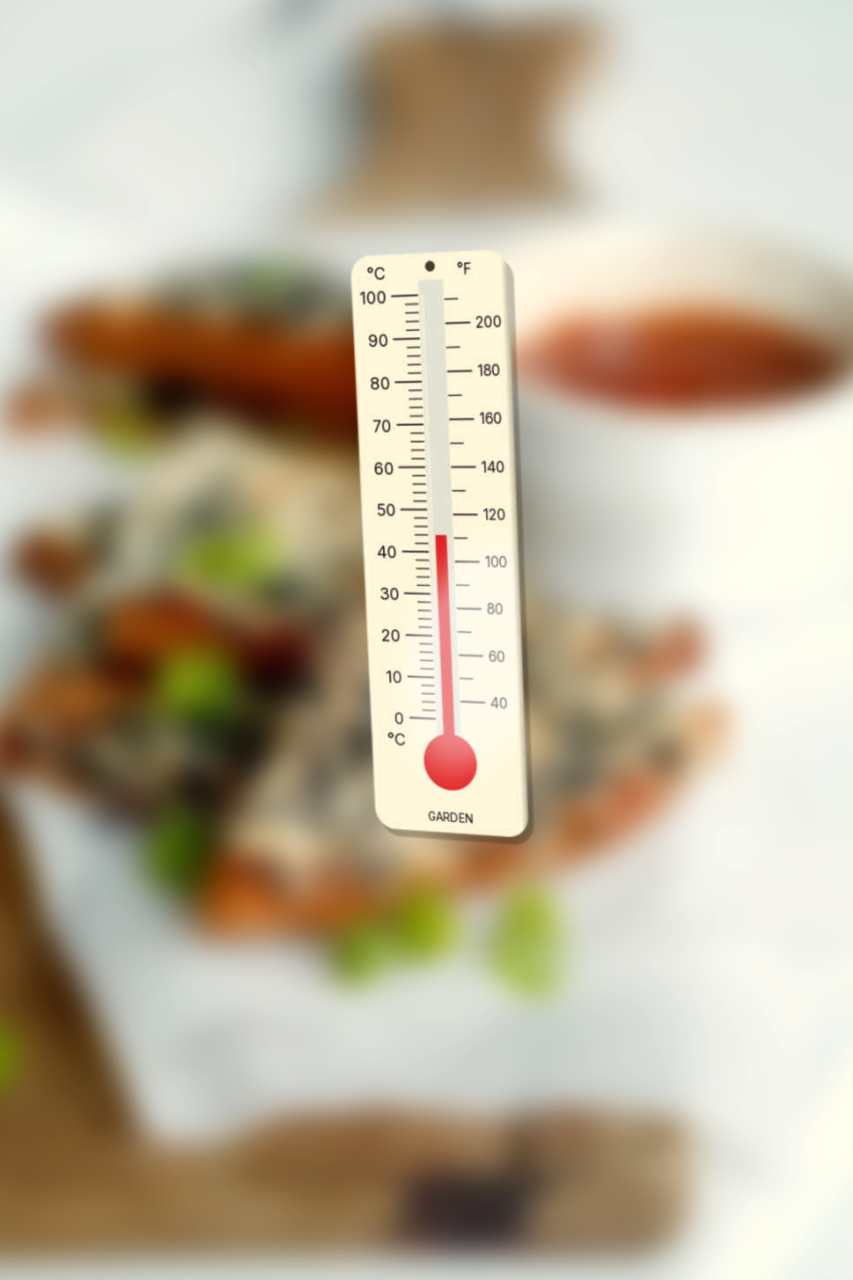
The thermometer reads 44 °C
